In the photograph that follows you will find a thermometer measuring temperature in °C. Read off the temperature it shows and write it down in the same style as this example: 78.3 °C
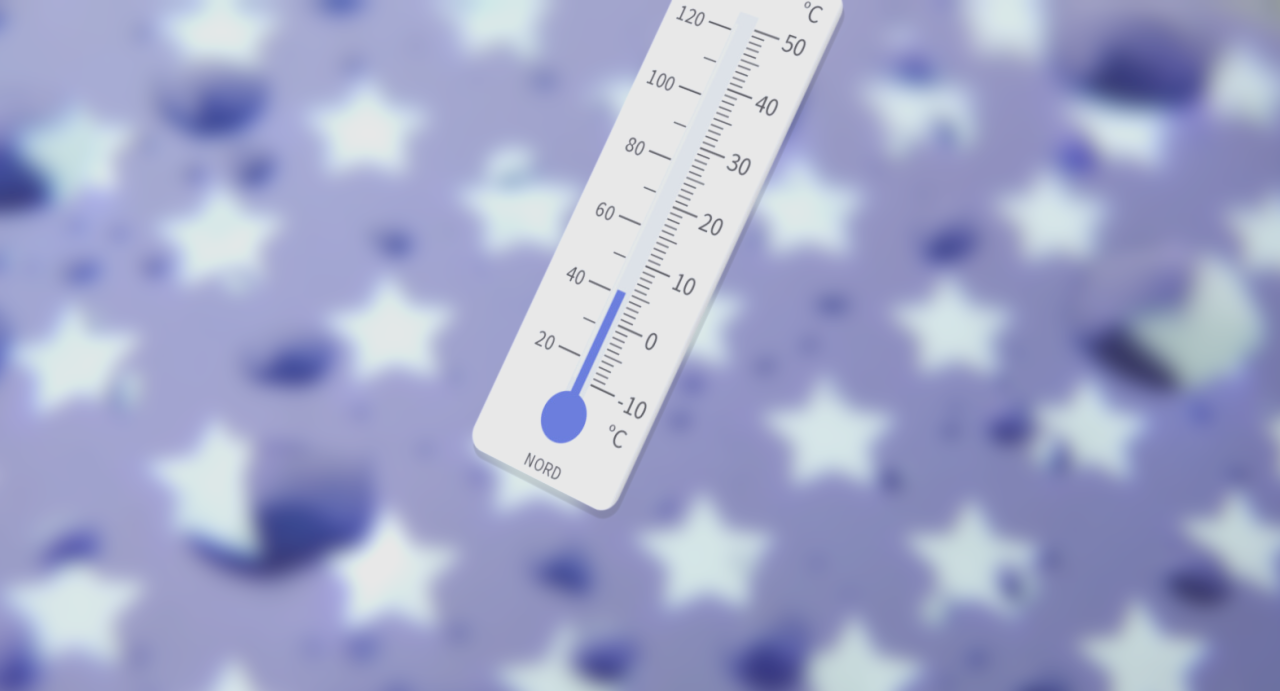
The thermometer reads 5 °C
